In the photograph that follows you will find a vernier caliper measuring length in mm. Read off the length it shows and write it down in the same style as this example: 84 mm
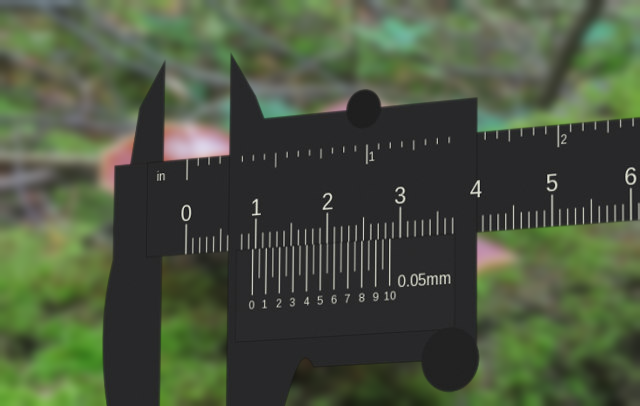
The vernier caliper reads 9.6 mm
